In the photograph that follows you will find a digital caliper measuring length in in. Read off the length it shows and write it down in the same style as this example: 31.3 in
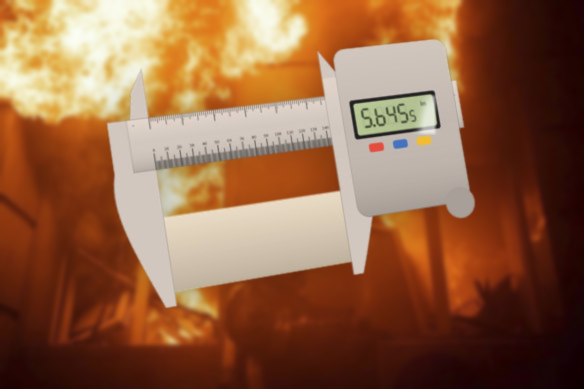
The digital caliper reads 5.6455 in
